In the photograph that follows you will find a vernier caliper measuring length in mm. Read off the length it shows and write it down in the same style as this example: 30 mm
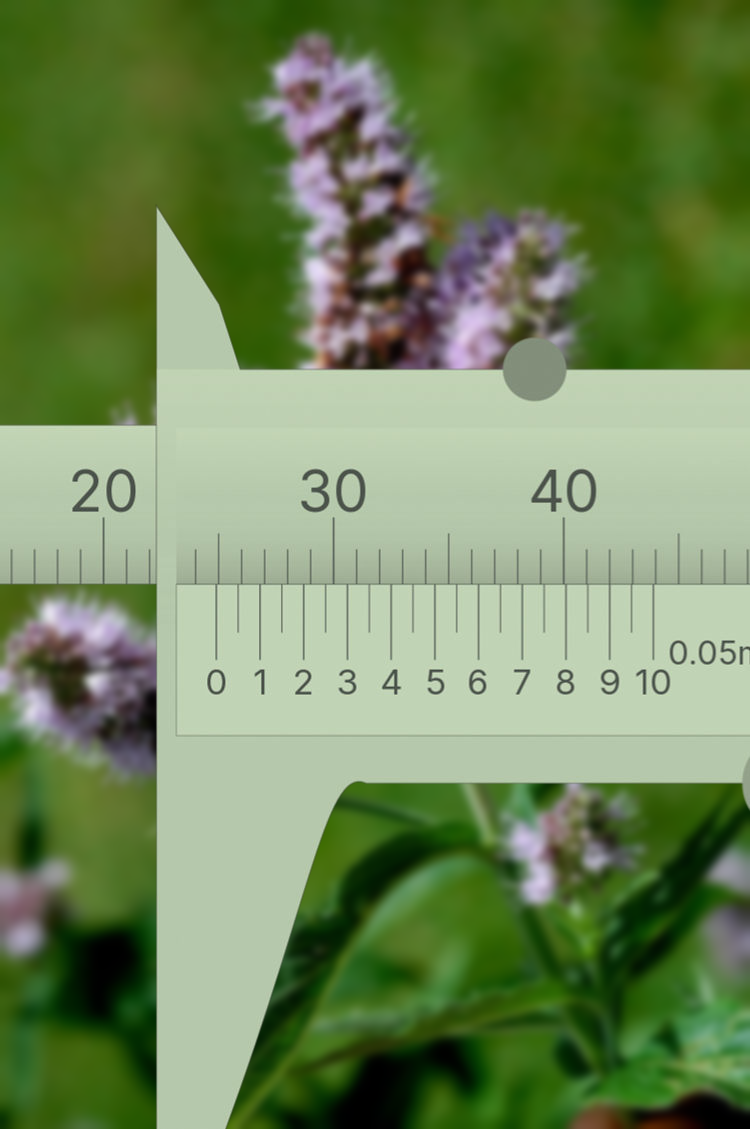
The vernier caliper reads 24.9 mm
